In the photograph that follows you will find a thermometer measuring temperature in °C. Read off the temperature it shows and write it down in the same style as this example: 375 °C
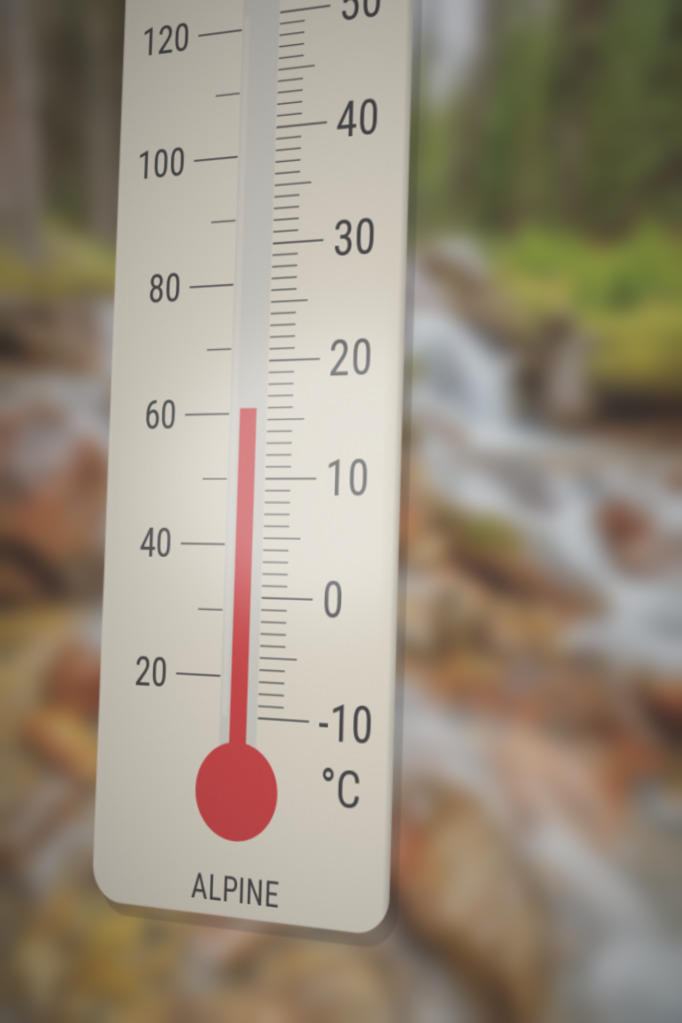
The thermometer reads 16 °C
